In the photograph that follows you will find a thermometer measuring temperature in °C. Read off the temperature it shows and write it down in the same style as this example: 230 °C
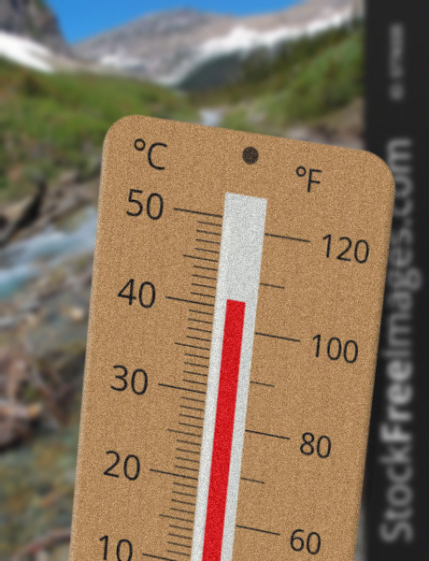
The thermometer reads 41 °C
